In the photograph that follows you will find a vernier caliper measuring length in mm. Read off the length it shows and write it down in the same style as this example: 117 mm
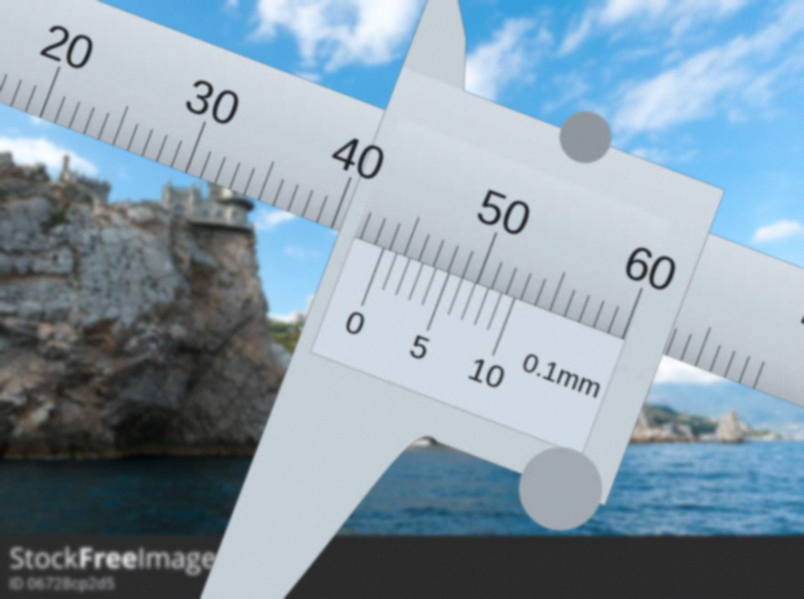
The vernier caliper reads 43.6 mm
